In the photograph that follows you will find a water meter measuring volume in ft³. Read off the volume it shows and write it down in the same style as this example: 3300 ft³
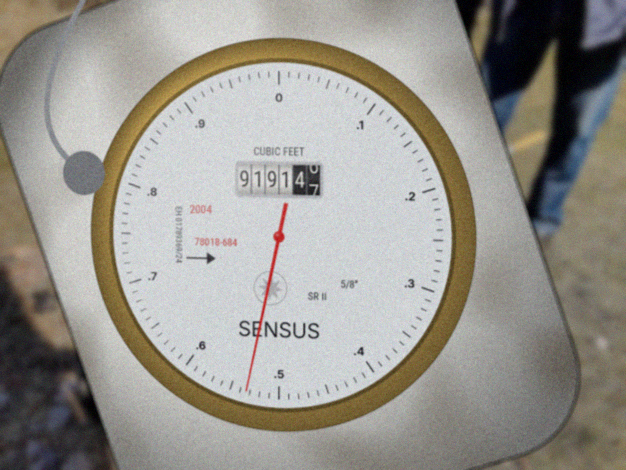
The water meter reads 919146.53 ft³
